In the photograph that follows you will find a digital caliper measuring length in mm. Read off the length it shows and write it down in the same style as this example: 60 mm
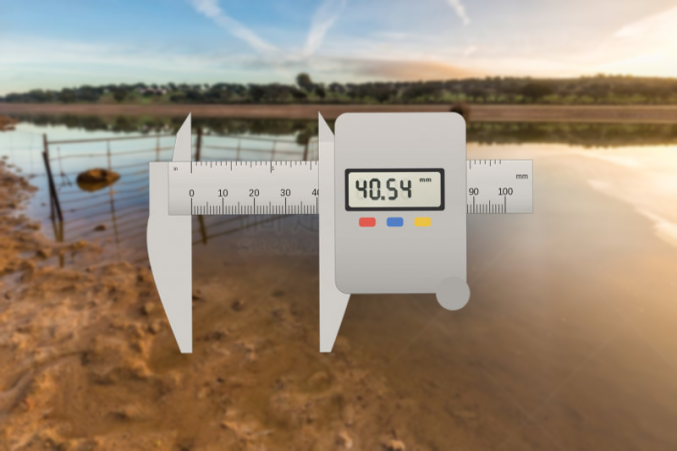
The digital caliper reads 40.54 mm
